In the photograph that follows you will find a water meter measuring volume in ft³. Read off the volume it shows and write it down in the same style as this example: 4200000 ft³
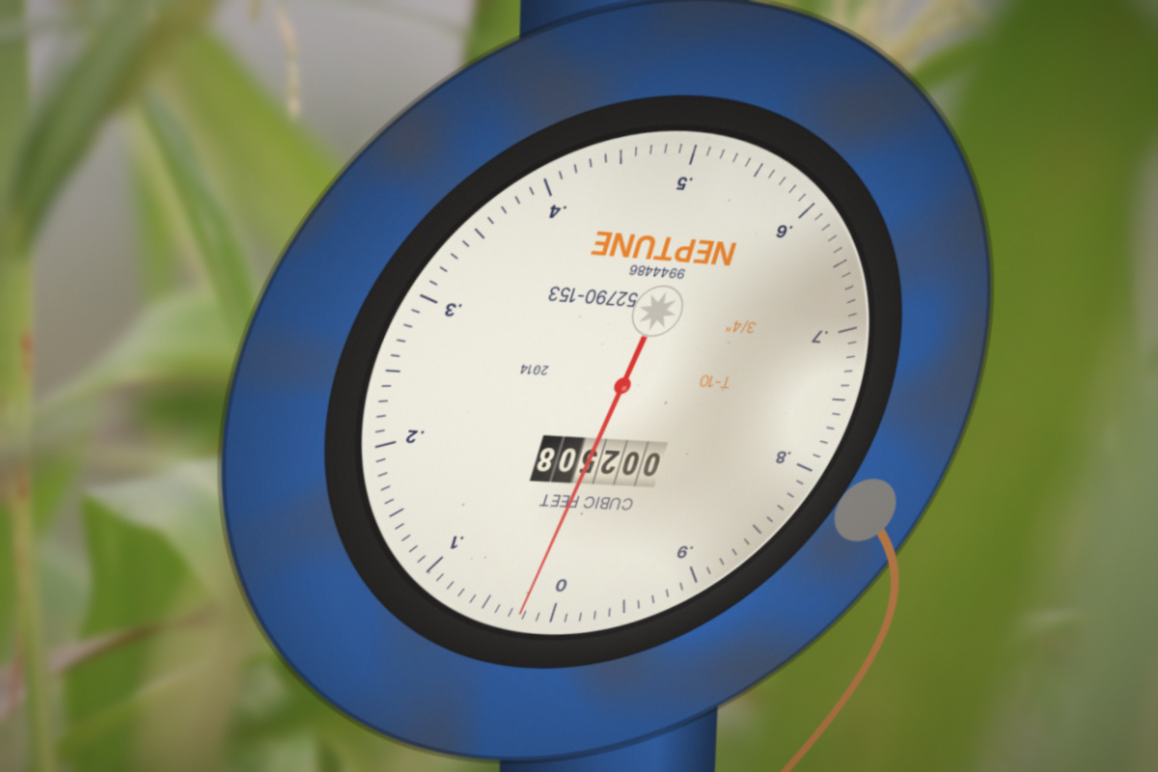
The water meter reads 2508.02 ft³
